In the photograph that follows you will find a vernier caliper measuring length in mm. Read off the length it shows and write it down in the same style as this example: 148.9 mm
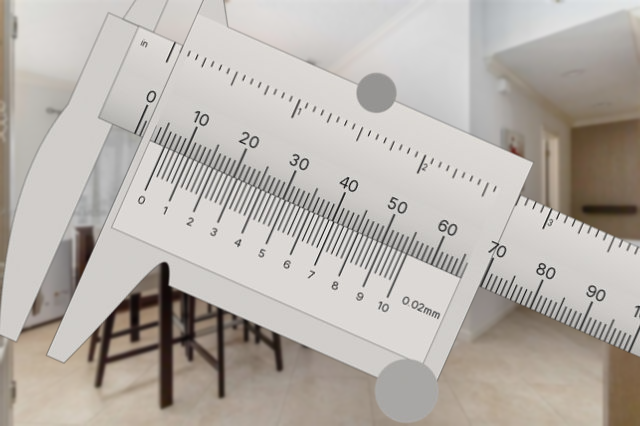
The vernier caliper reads 6.0 mm
